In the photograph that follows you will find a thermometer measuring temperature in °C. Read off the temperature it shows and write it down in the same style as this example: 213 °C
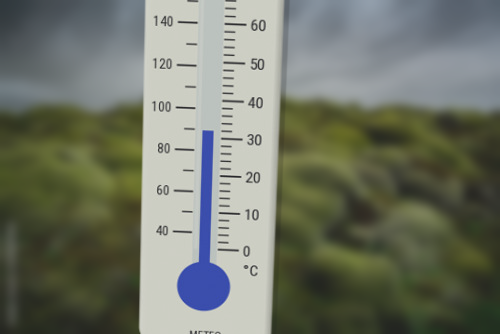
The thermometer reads 32 °C
